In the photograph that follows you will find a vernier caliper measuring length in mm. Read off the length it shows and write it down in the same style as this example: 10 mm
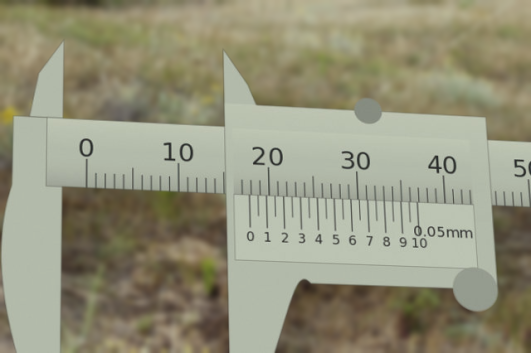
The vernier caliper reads 17.8 mm
